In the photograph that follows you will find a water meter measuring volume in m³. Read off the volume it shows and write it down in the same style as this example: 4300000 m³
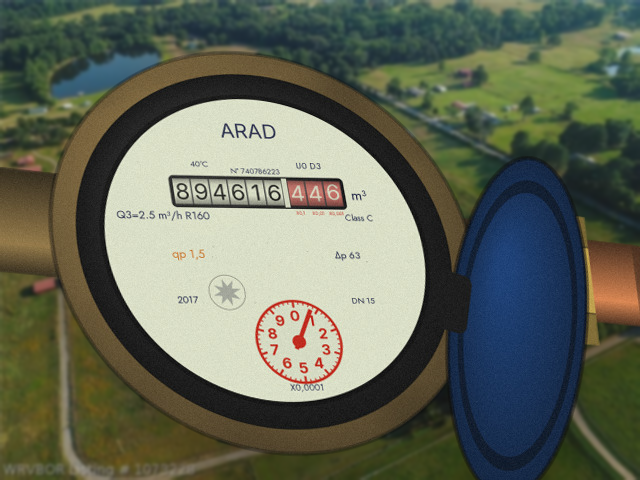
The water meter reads 894616.4460 m³
